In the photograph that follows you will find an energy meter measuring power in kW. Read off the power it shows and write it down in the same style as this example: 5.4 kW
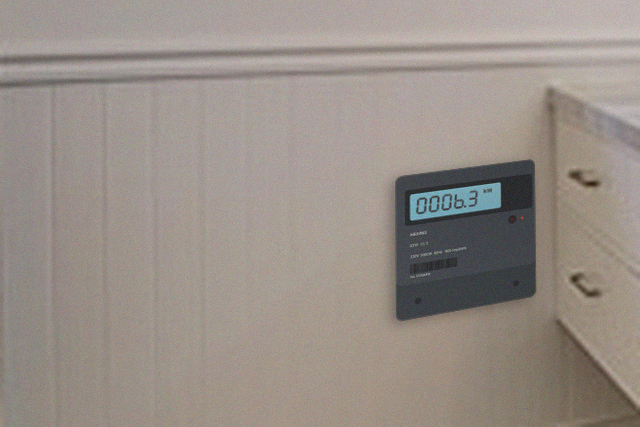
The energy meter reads 6.3 kW
